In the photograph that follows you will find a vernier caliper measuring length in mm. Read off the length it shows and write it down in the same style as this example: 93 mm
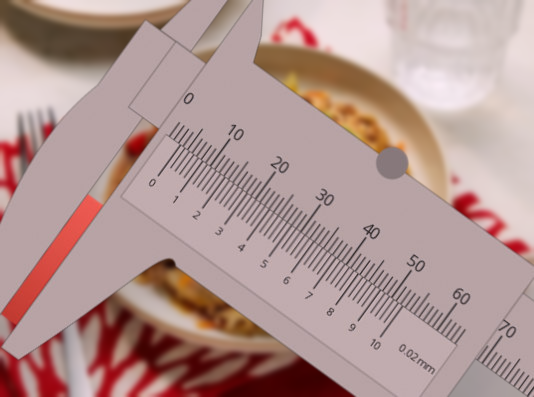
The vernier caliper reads 3.5 mm
